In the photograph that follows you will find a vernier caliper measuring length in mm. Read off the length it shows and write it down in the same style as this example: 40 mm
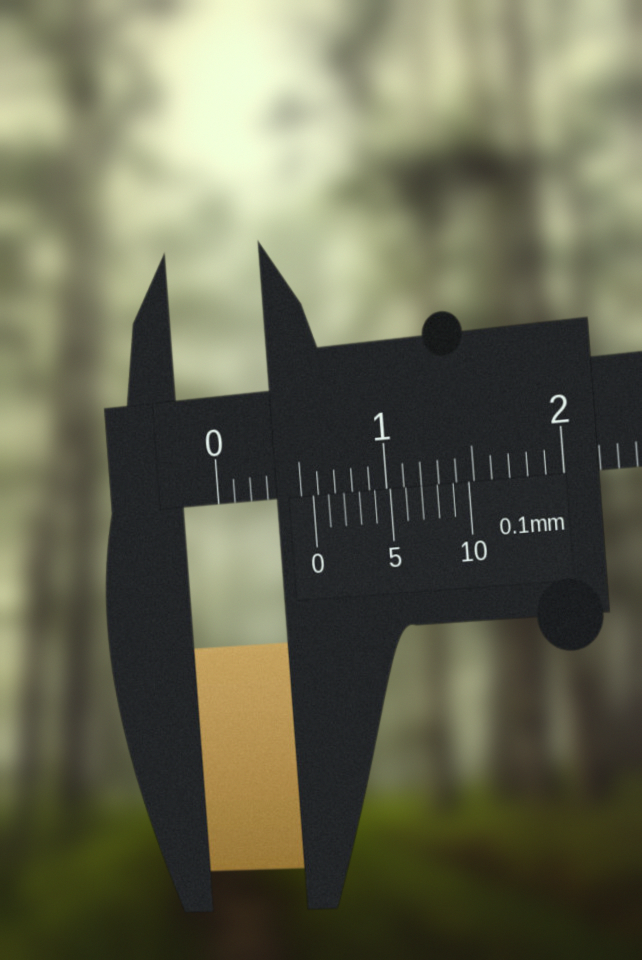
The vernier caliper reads 5.7 mm
